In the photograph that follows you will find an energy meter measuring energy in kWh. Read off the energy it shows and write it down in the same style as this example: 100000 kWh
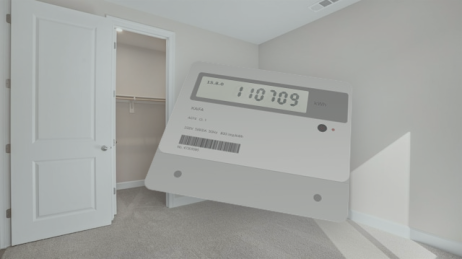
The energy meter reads 110709 kWh
